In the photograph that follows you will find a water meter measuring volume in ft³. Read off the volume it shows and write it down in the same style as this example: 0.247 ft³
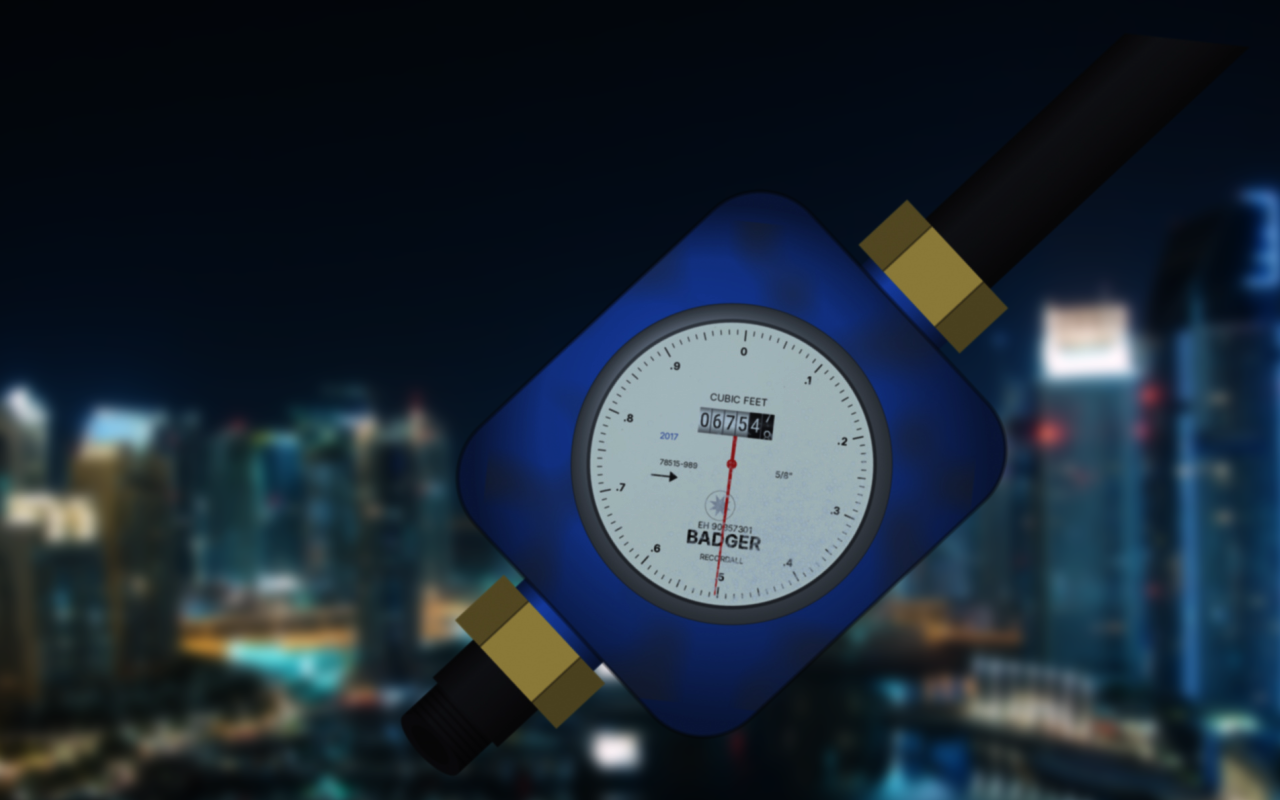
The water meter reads 67547.50 ft³
